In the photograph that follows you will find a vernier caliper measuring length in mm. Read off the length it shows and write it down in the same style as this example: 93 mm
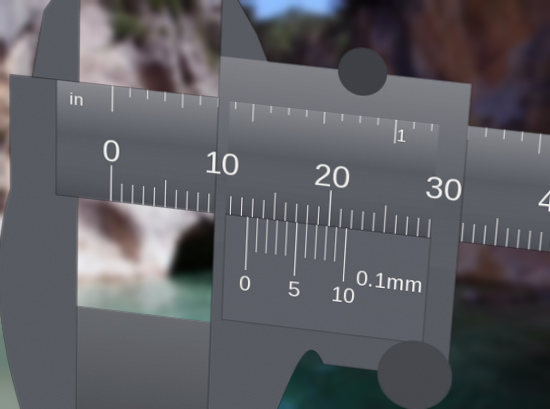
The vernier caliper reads 12.6 mm
